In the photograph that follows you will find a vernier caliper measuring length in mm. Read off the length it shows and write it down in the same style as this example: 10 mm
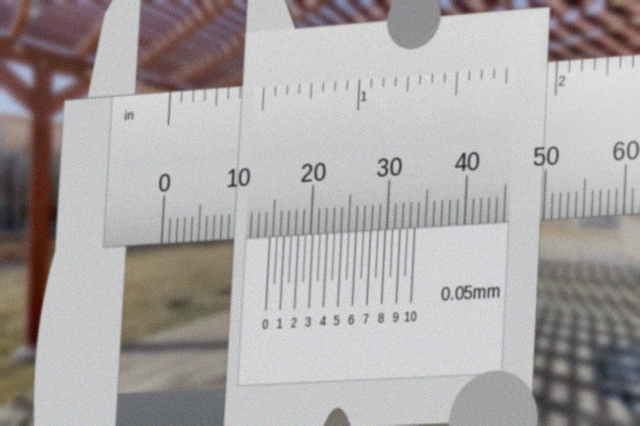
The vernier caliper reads 14.6 mm
